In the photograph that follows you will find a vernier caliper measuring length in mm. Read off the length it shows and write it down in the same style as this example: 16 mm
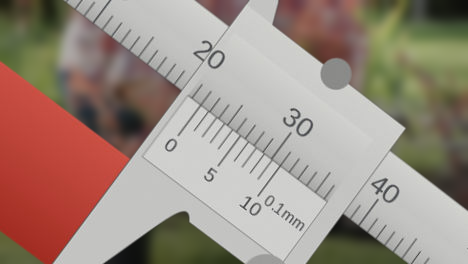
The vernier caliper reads 22.0 mm
